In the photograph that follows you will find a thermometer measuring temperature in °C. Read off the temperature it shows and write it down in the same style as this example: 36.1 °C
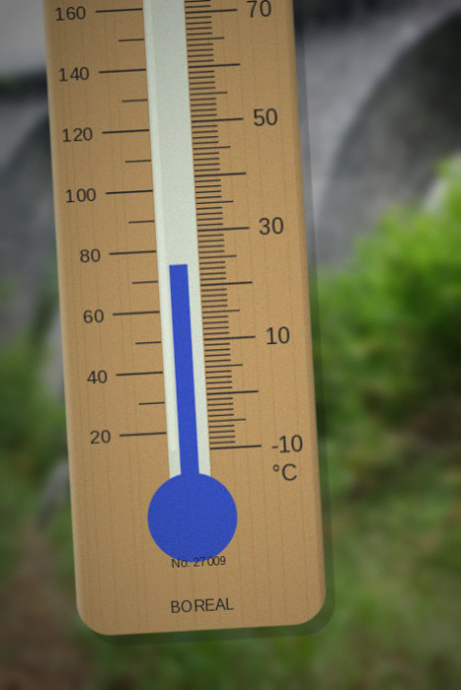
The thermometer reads 24 °C
